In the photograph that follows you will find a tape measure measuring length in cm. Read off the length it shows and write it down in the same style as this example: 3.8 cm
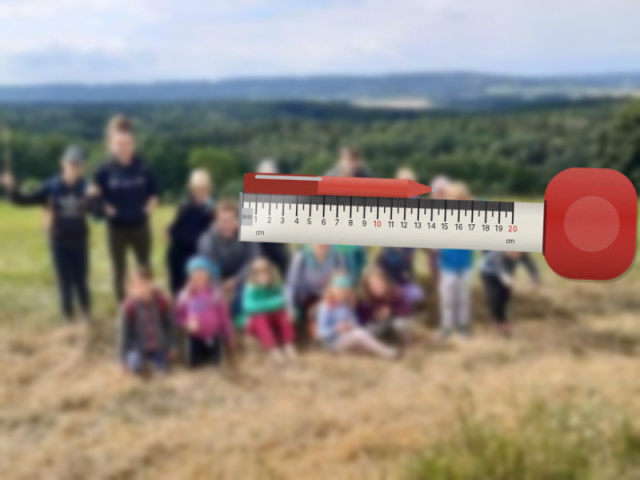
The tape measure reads 14.5 cm
